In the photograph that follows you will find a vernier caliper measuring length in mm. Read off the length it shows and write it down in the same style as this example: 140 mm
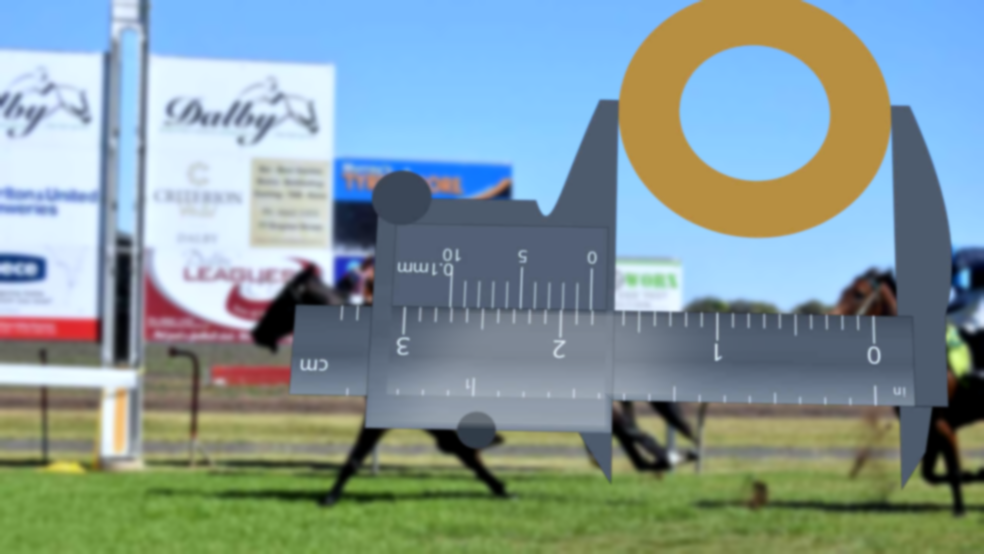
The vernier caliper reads 18.1 mm
